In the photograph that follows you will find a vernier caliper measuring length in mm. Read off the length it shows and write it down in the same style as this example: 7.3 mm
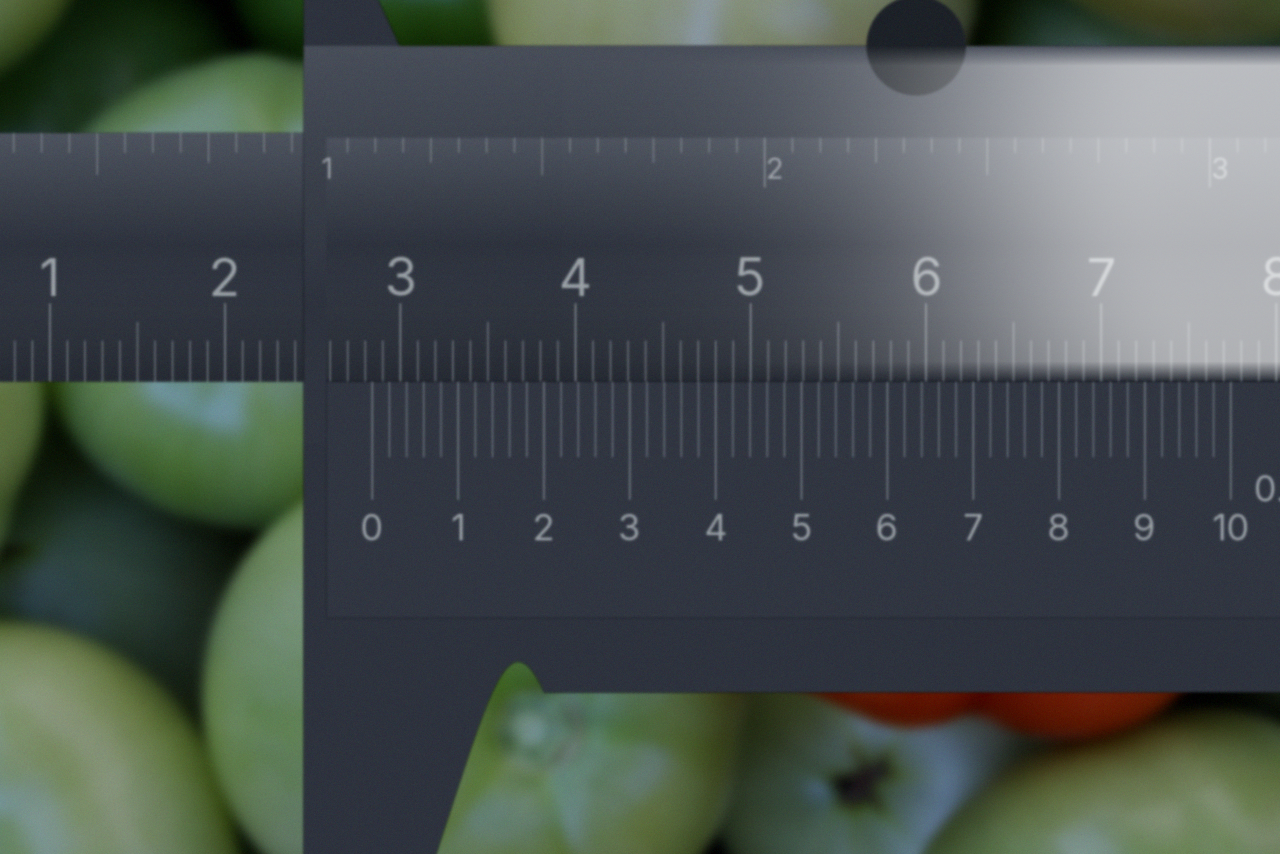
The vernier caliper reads 28.4 mm
